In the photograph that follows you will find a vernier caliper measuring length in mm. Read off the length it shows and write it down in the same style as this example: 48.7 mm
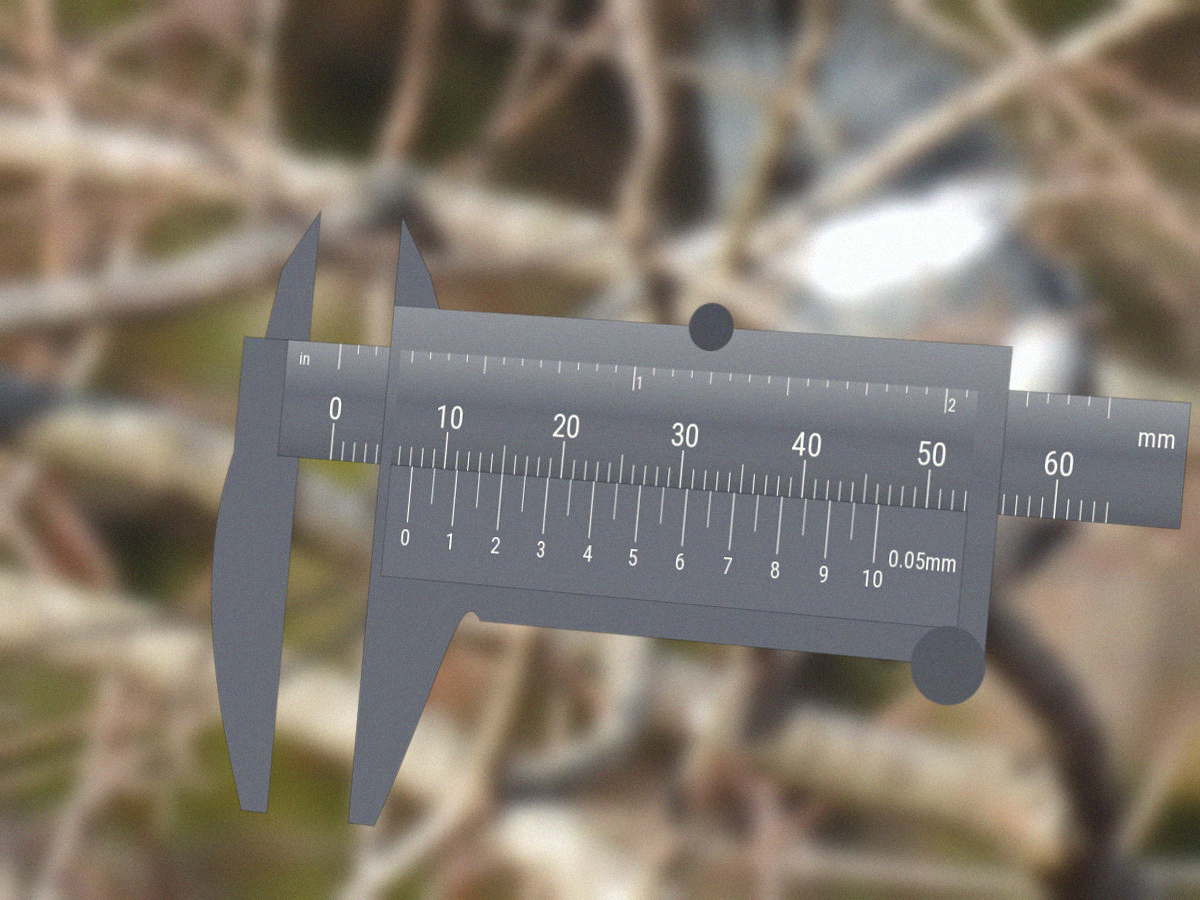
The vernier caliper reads 7.2 mm
